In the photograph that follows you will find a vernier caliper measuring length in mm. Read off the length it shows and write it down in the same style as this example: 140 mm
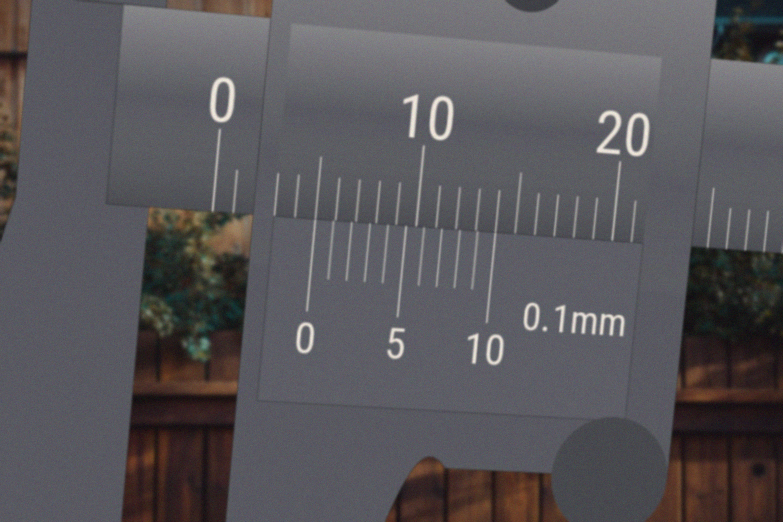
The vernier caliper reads 5.0 mm
